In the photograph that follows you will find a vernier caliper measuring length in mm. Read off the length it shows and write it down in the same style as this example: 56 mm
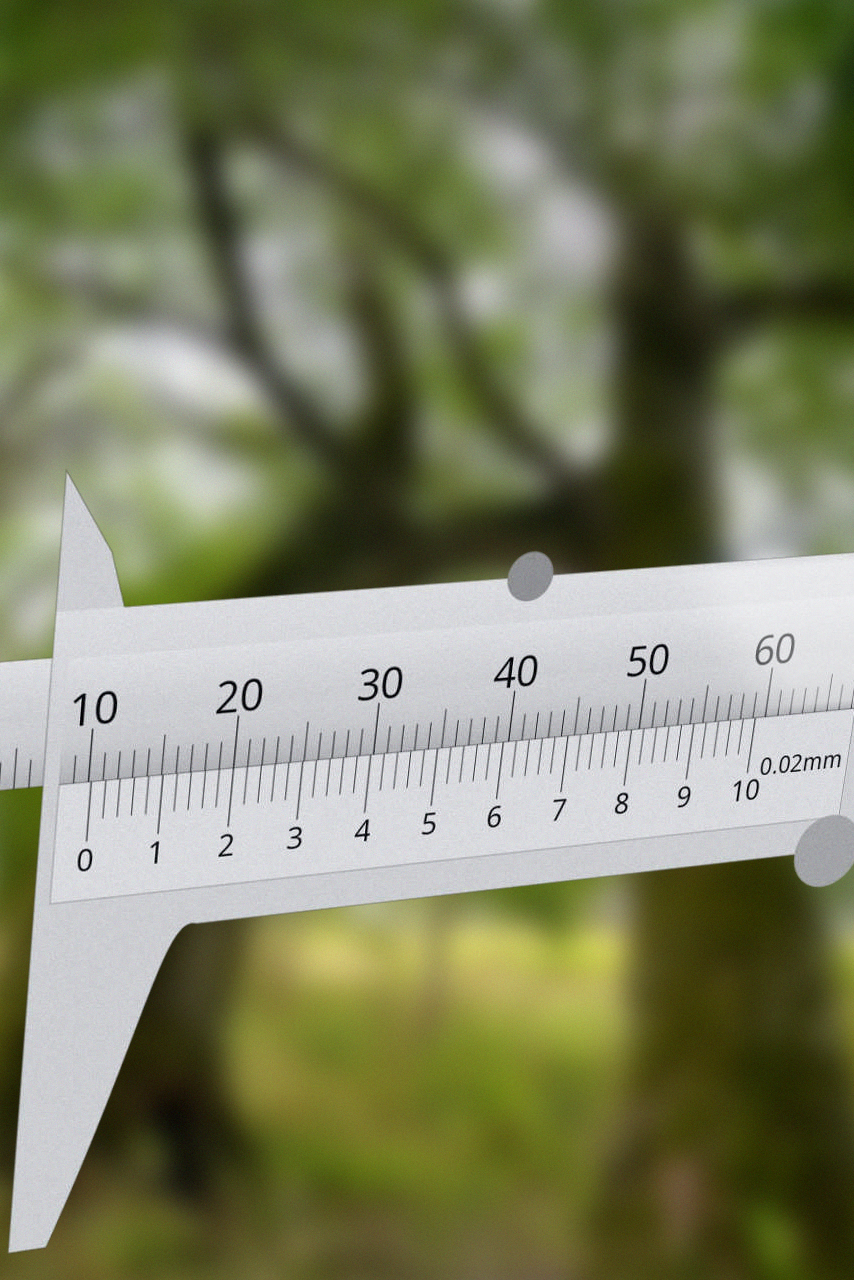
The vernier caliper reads 10.2 mm
